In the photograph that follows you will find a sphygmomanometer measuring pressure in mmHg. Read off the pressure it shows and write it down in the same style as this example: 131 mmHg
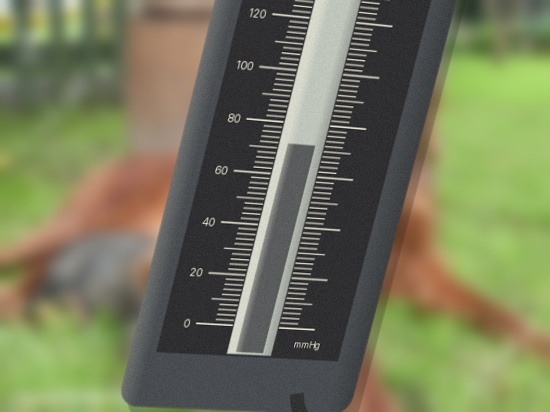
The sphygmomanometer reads 72 mmHg
